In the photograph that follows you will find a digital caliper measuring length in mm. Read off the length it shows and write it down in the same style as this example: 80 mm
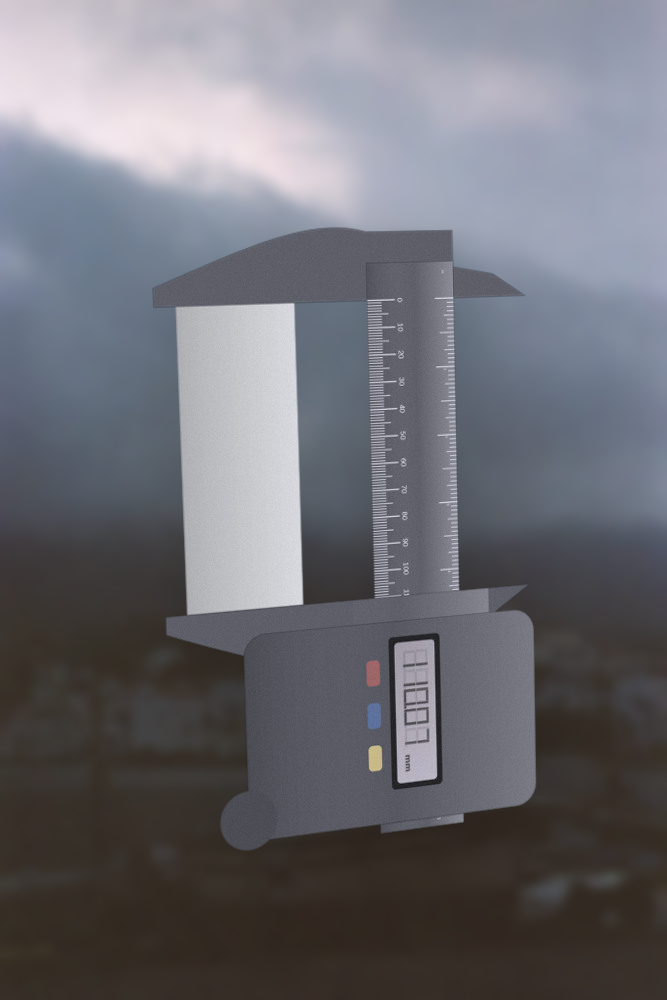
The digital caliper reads 110.07 mm
